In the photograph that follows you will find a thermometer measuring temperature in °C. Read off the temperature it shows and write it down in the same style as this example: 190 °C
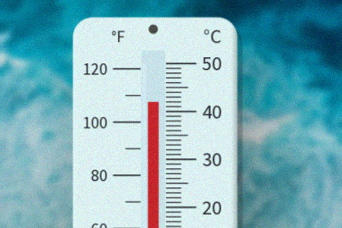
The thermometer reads 42 °C
